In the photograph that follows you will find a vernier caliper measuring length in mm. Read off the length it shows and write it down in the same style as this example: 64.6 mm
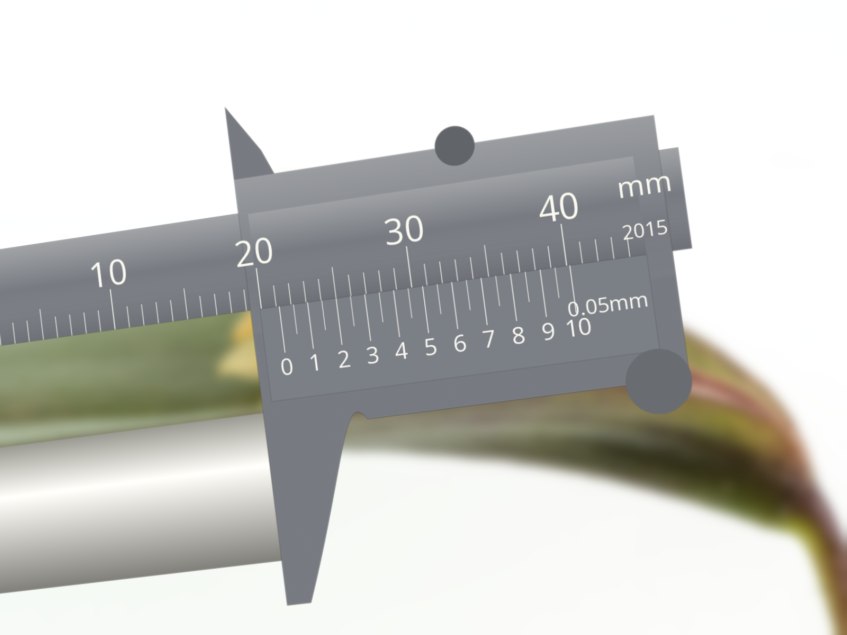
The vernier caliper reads 21.2 mm
